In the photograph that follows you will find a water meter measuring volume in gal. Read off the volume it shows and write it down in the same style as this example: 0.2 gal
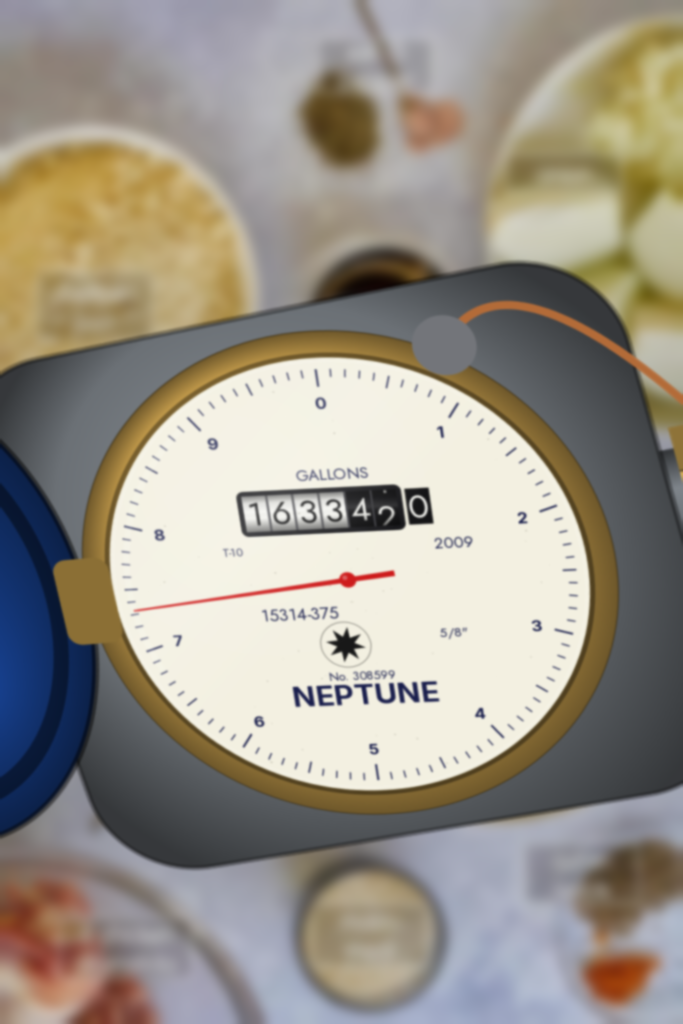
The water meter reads 1633417.3 gal
